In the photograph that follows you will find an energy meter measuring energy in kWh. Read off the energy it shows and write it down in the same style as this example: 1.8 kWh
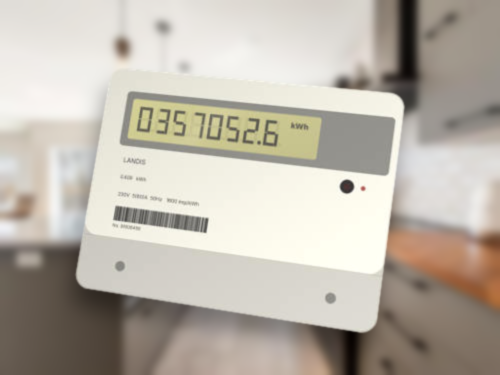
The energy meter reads 357052.6 kWh
